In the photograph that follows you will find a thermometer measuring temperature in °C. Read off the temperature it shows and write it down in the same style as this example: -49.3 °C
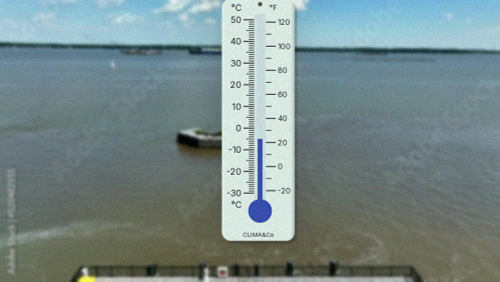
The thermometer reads -5 °C
